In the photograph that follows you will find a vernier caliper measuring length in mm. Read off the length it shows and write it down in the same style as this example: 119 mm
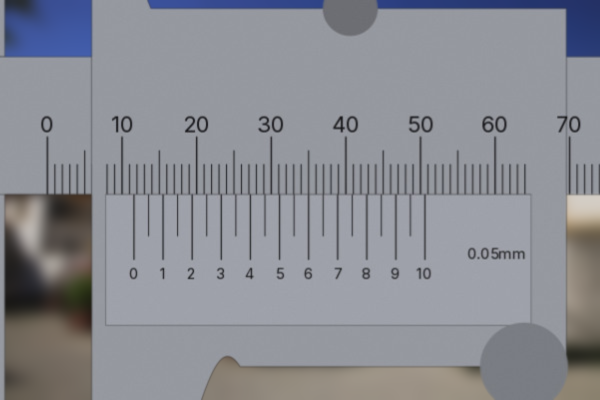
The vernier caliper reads 11.6 mm
